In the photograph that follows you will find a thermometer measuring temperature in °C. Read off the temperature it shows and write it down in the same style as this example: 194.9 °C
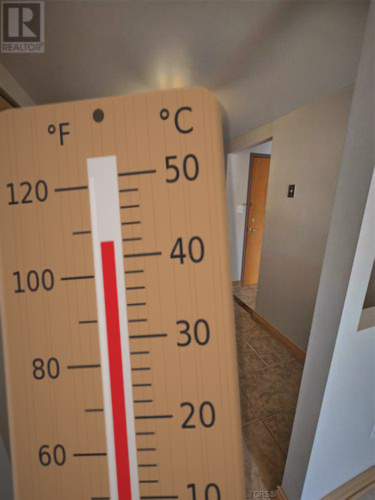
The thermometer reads 42 °C
